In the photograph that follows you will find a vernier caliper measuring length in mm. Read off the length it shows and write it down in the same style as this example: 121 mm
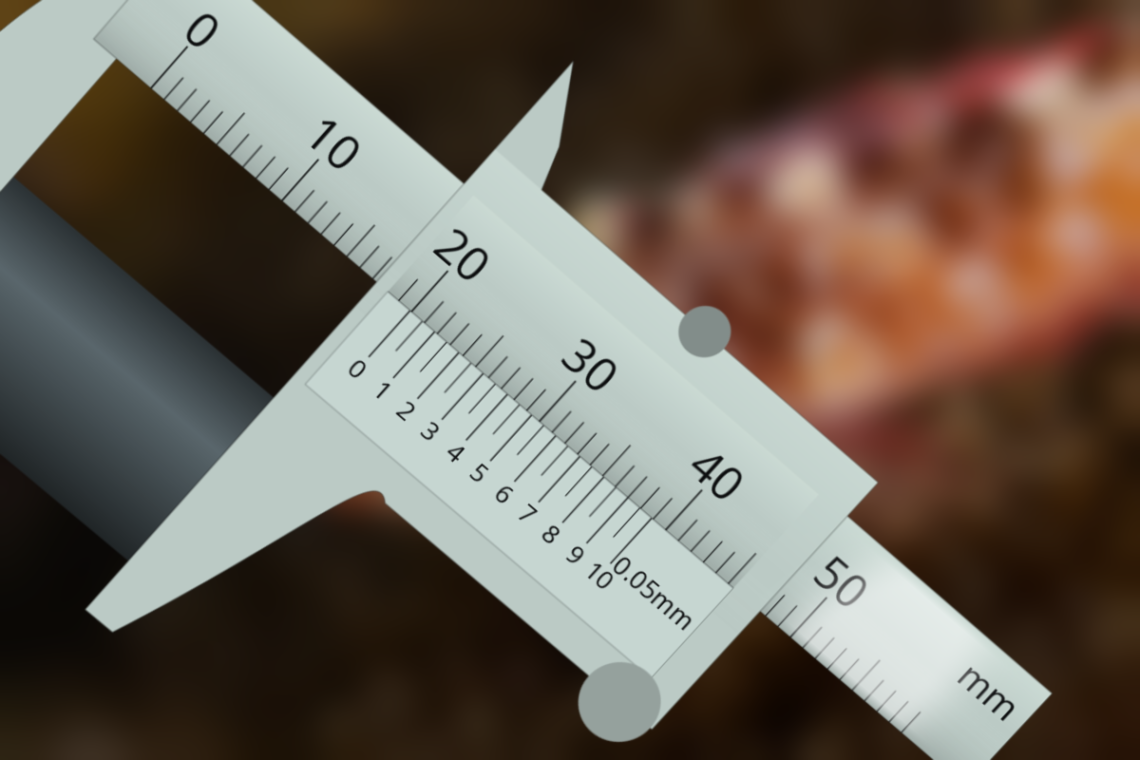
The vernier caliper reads 19.9 mm
